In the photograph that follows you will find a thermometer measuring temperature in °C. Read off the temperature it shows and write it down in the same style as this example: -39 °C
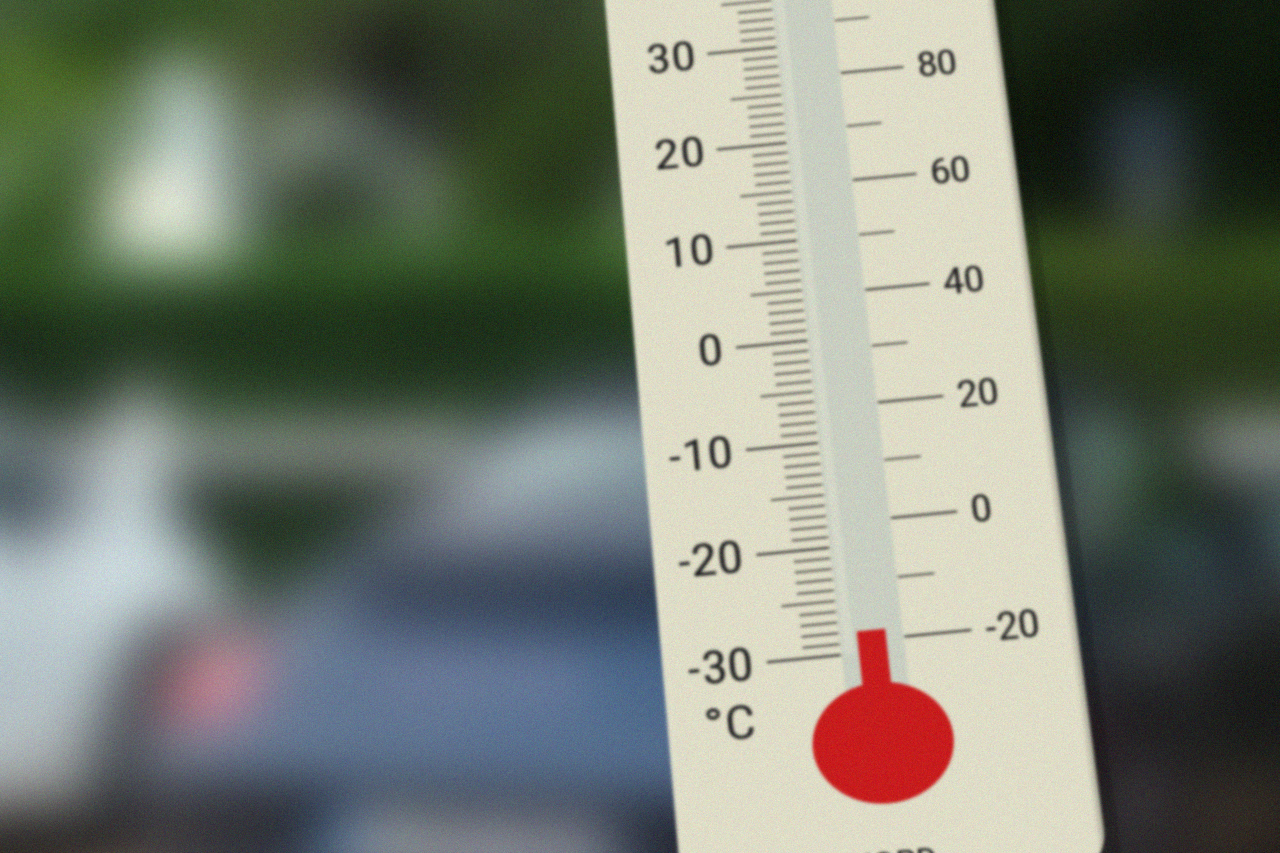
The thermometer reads -28 °C
